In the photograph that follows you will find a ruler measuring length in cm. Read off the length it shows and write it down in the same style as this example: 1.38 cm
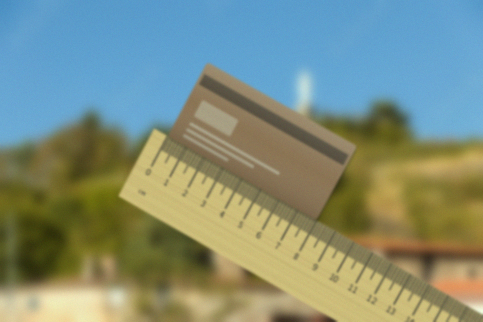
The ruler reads 8 cm
